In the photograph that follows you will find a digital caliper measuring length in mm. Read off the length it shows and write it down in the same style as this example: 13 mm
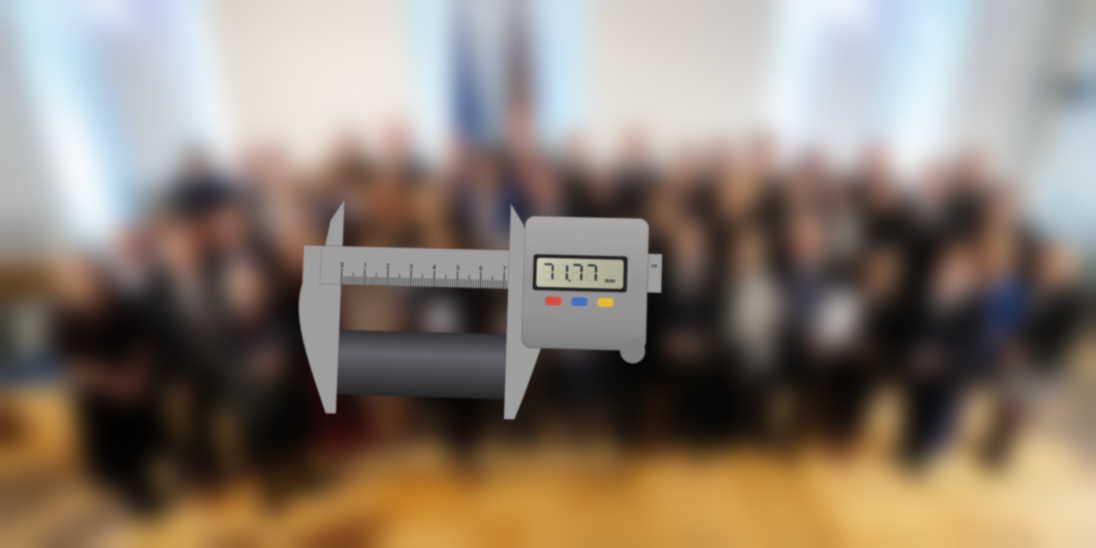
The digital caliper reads 71.77 mm
